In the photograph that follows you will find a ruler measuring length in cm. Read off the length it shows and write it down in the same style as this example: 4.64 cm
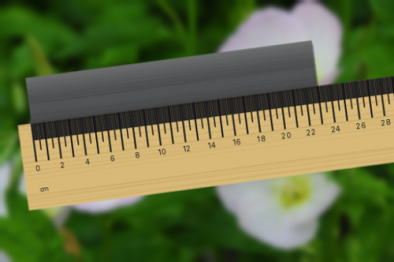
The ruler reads 23 cm
